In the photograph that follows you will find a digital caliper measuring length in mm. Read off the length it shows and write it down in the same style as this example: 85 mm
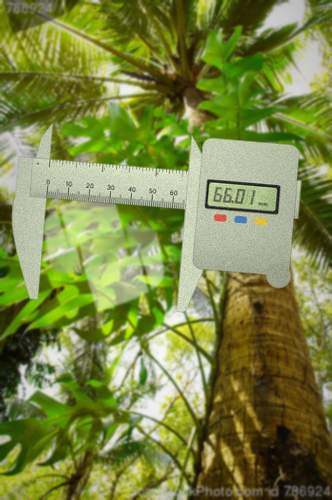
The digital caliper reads 66.01 mm
